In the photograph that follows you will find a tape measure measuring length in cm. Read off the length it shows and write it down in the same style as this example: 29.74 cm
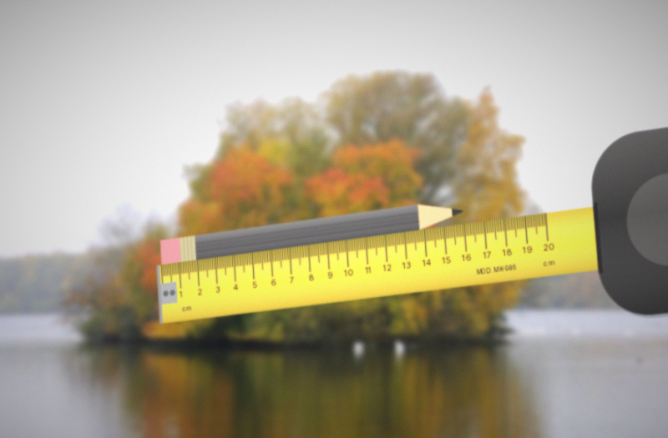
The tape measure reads 16 cm
